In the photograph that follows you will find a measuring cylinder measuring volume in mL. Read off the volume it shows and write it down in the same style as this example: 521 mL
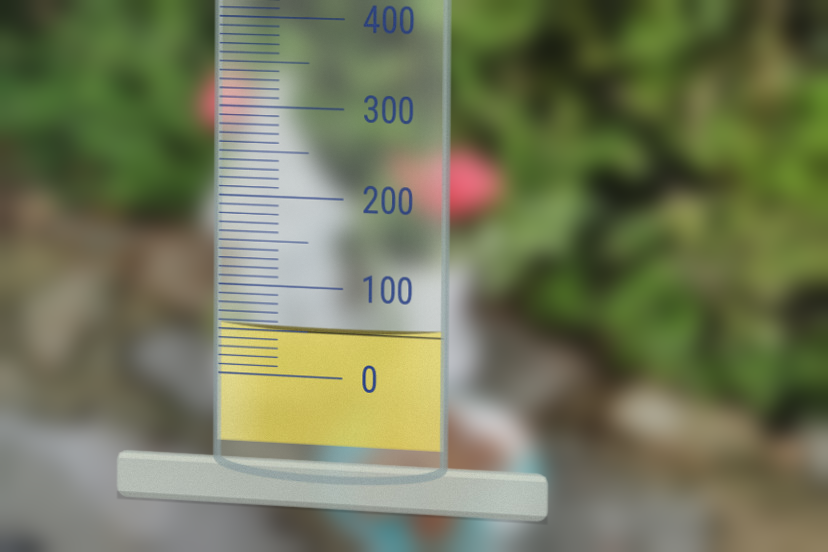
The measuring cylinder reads 50 mL
